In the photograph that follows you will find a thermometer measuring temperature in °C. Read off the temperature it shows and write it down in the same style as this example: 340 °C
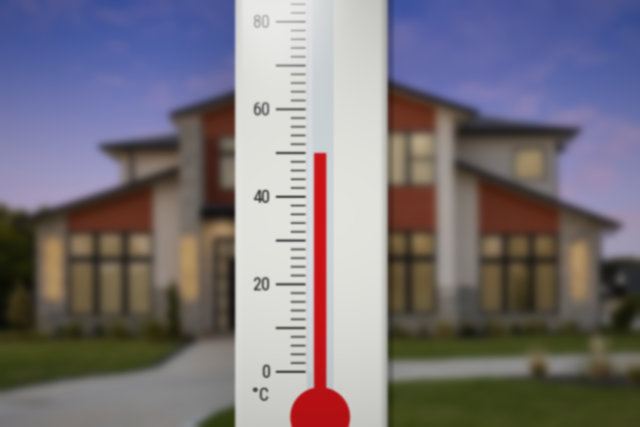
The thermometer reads 50 °C
